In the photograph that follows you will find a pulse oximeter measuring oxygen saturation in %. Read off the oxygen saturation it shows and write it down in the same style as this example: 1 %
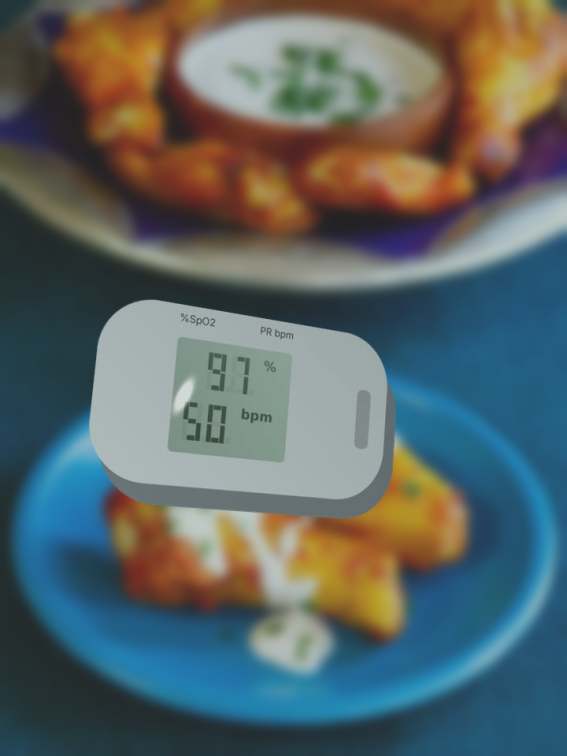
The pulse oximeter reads 97 %
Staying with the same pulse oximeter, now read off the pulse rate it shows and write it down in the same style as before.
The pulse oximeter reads 50 bpm
